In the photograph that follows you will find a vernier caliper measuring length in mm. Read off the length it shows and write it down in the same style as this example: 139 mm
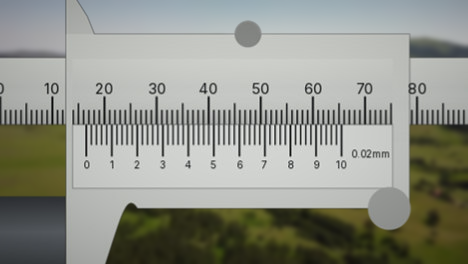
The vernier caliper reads 16.5 mm
